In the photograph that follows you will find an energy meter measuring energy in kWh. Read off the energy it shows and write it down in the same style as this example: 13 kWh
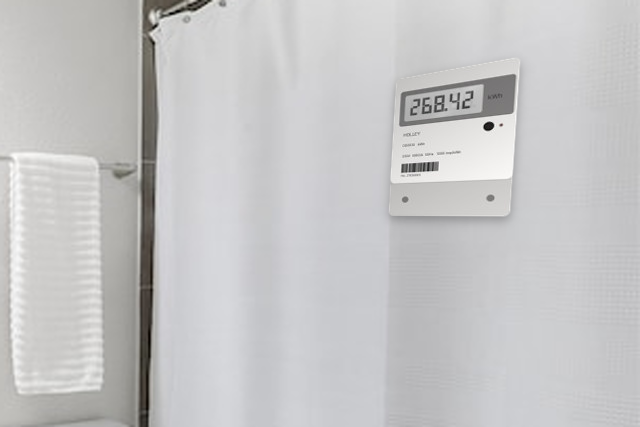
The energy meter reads 268.42 kWh
